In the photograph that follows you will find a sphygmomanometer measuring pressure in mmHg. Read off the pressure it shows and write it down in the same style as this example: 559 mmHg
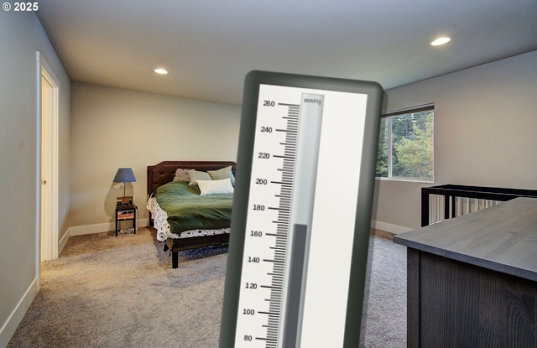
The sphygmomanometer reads 170 mmHg
